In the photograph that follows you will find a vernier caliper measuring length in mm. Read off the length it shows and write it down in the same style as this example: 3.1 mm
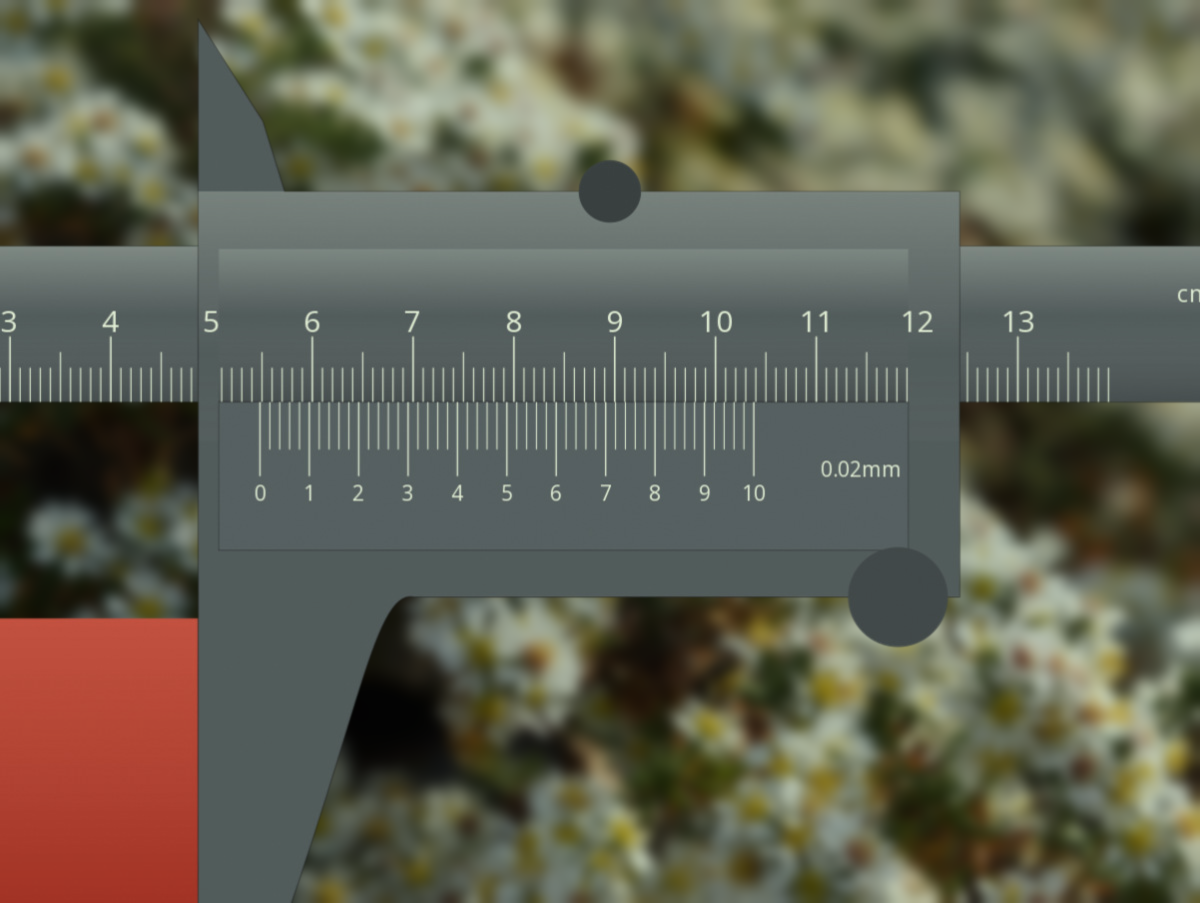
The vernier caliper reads 54.8 mm
